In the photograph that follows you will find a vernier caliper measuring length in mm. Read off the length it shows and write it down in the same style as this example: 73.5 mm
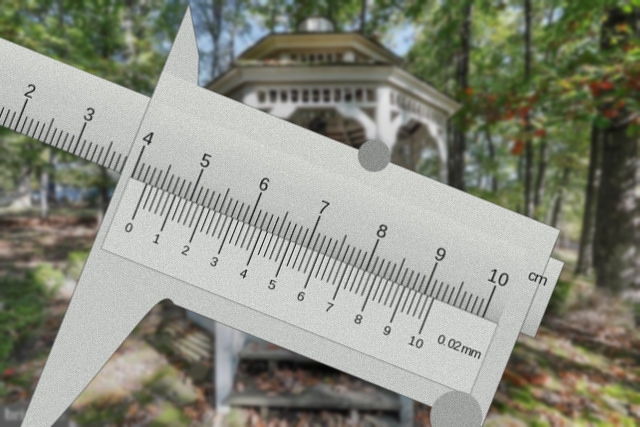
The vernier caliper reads 42.6 mm
